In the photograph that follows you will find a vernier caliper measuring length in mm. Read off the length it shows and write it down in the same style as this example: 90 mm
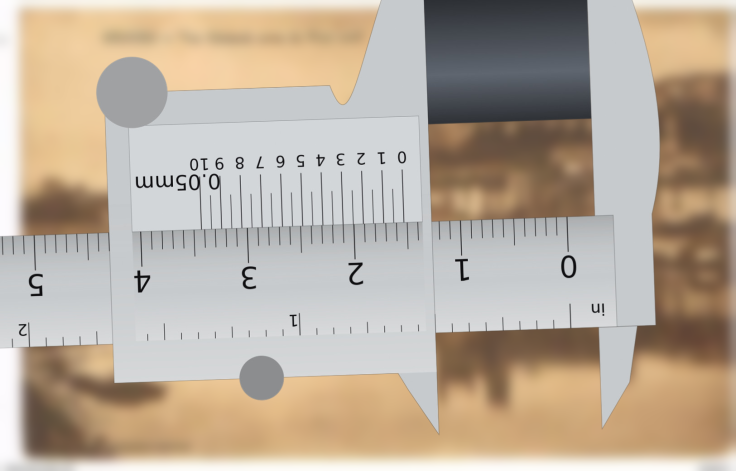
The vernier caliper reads 15.3 mm
